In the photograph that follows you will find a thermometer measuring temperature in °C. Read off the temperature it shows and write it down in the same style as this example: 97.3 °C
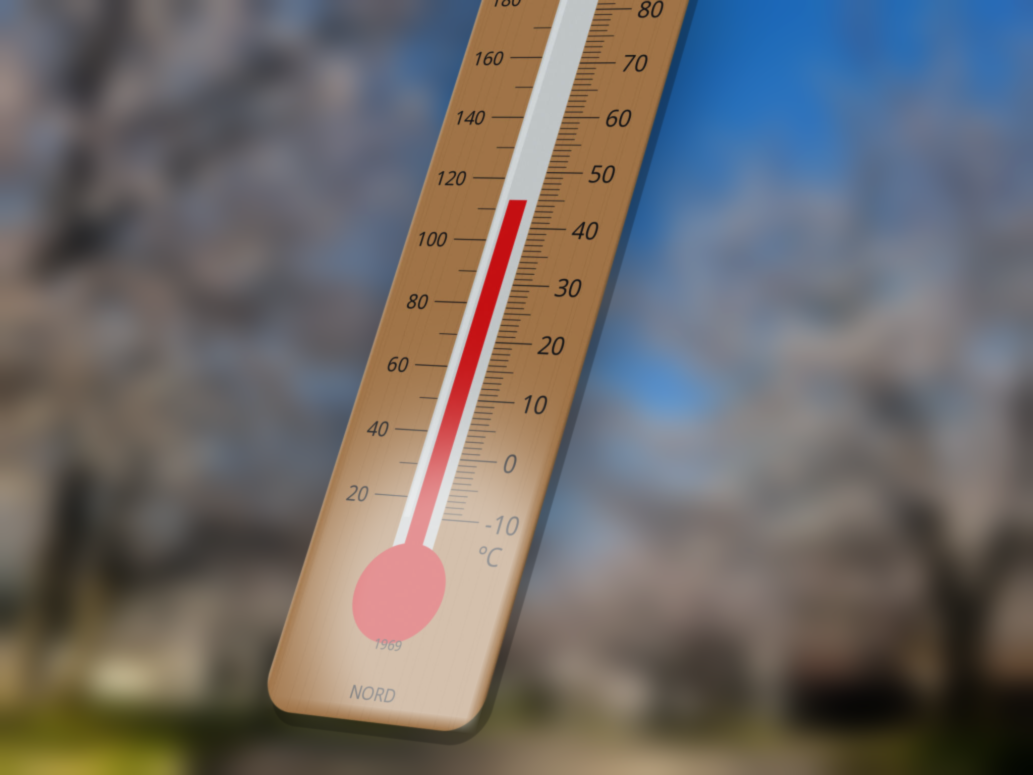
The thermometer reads 45 °C
